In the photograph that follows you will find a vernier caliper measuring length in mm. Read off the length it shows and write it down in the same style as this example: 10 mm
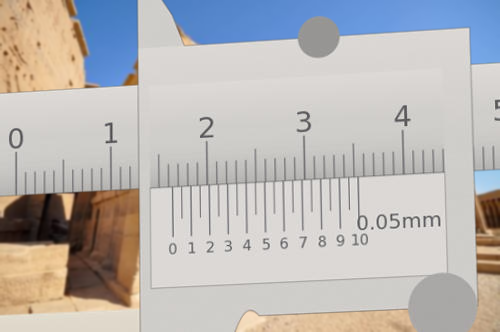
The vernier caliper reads 16.4 mm
